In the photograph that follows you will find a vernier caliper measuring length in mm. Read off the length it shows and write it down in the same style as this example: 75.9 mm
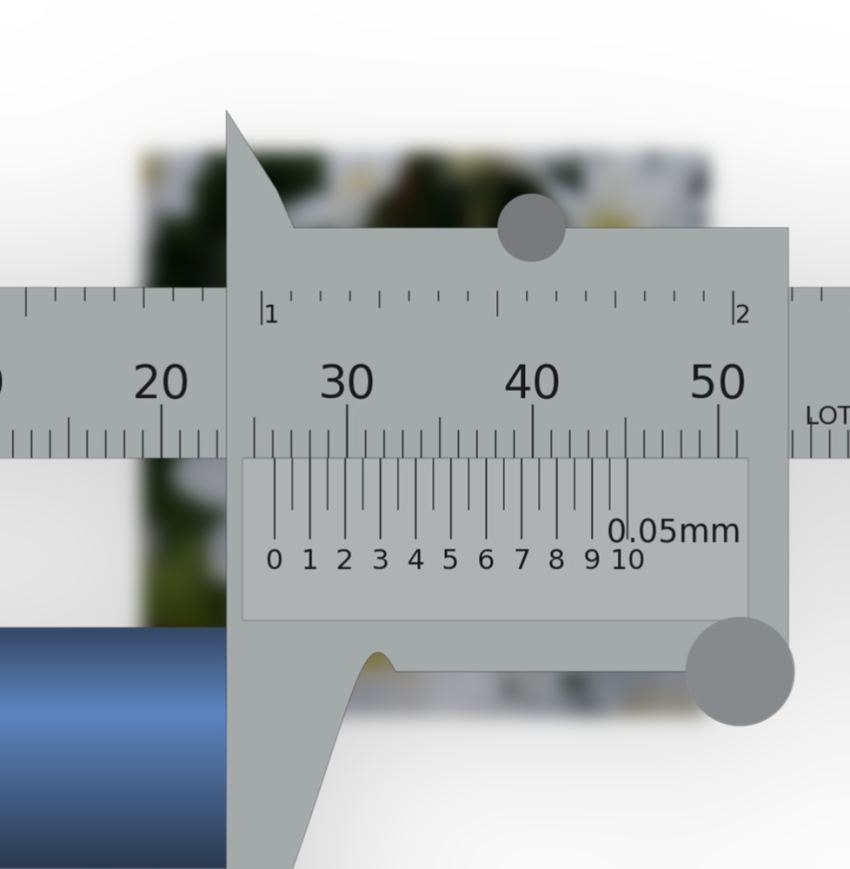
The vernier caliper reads 26.1 mm
